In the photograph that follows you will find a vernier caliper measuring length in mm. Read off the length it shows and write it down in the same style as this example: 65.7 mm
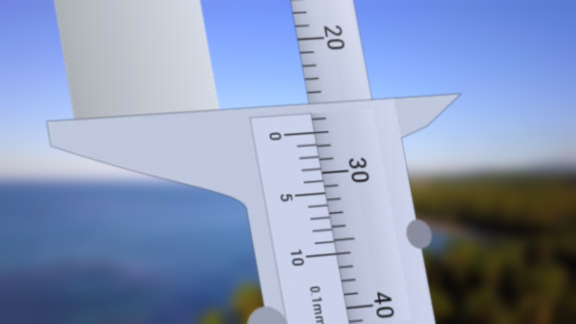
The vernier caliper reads 27.0 mm
